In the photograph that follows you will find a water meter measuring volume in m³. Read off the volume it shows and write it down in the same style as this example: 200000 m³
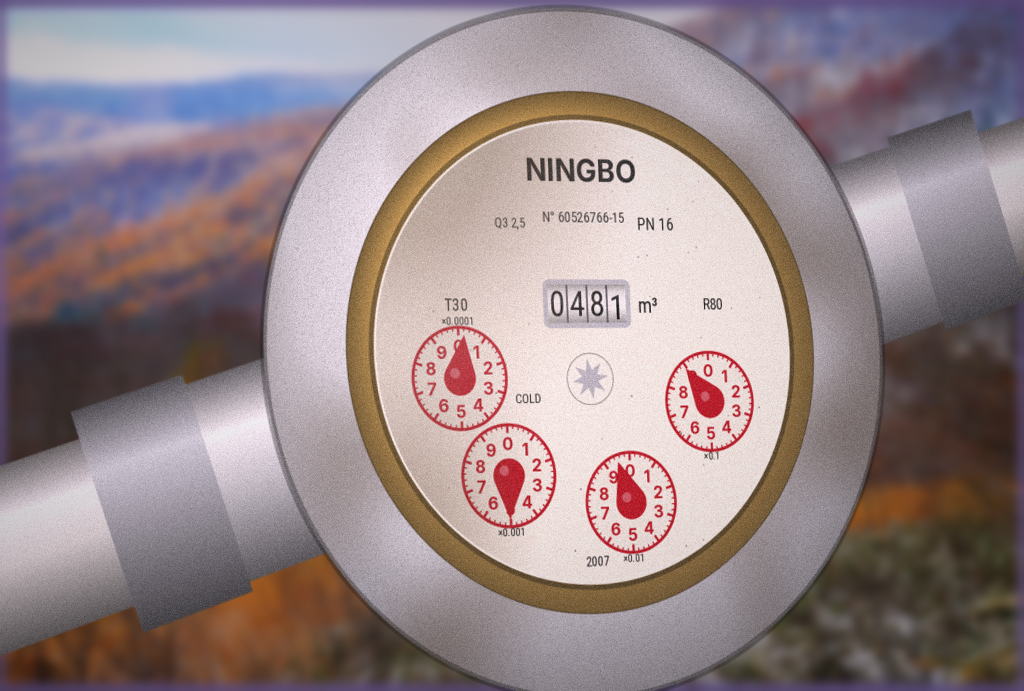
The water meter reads 480.8950 m³
